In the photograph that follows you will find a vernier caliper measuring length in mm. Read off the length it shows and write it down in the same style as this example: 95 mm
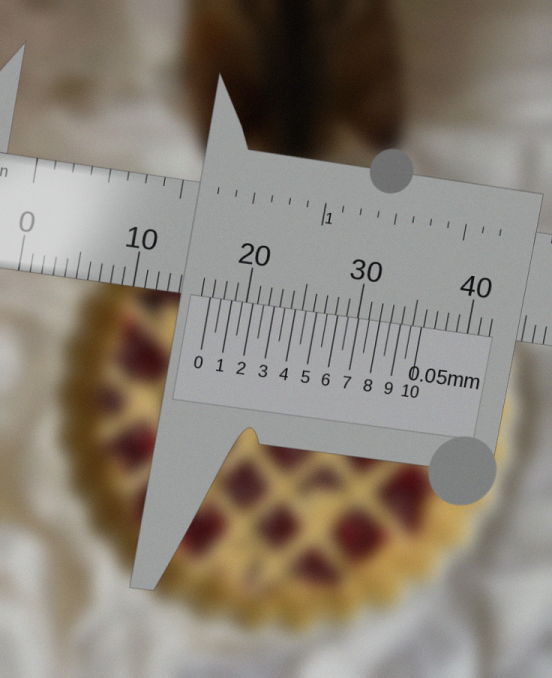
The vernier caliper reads 16.8 mm
